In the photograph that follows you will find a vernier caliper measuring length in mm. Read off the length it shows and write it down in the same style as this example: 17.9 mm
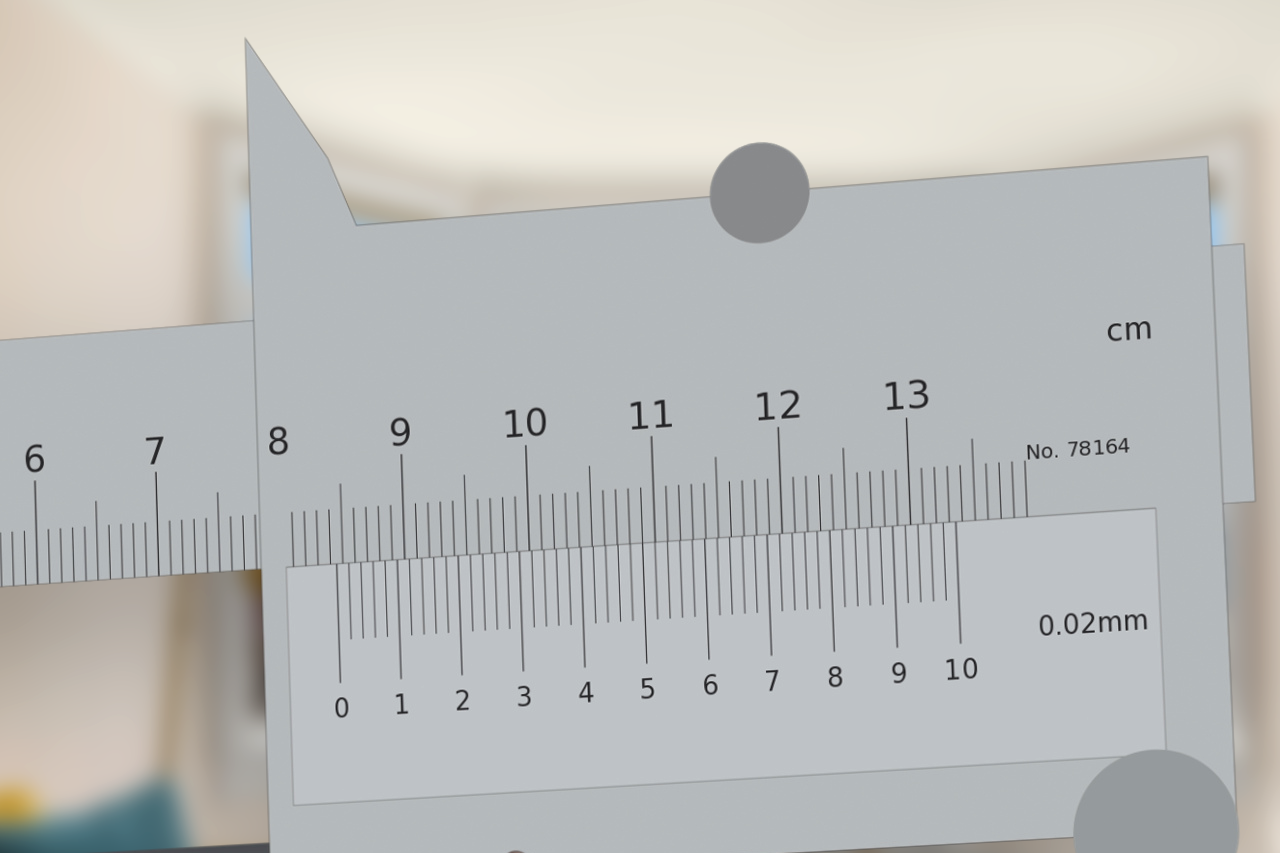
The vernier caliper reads 84.5 mm
